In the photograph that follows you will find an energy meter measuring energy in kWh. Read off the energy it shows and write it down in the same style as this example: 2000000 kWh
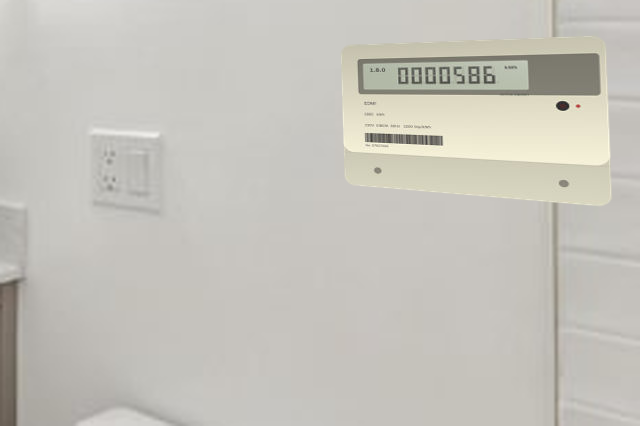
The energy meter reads 586 kWh
